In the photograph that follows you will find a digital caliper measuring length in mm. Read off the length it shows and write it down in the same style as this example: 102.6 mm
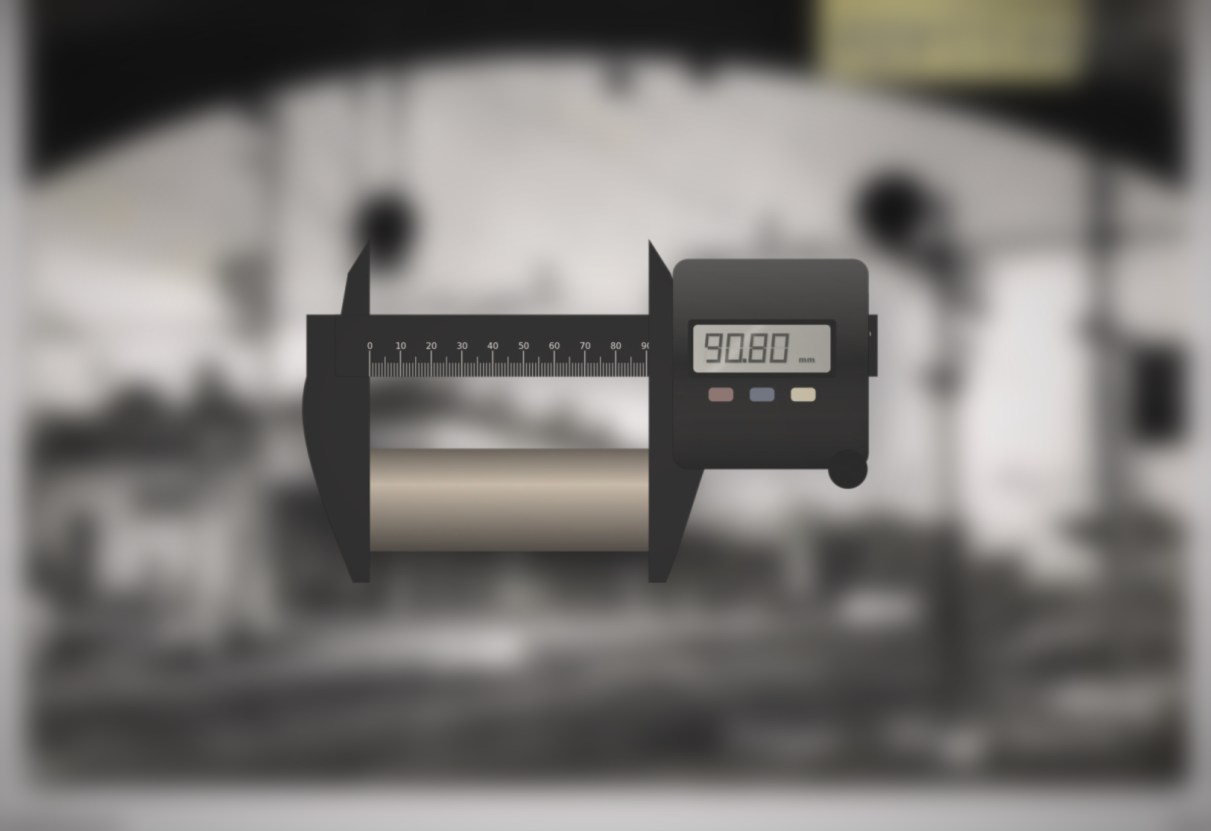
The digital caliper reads 90.80 mm
